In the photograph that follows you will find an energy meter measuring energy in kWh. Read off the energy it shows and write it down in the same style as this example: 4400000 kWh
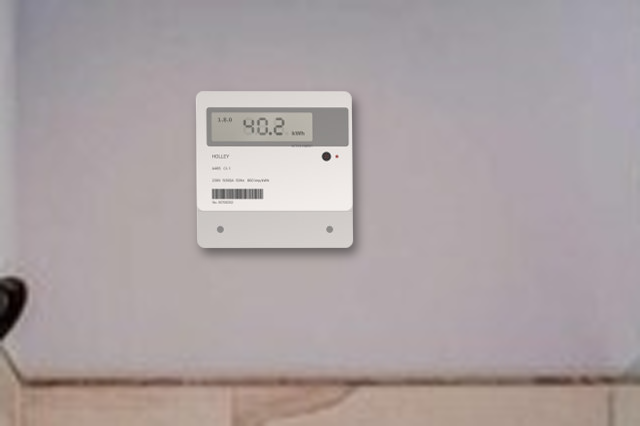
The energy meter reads 40.2 kWh
